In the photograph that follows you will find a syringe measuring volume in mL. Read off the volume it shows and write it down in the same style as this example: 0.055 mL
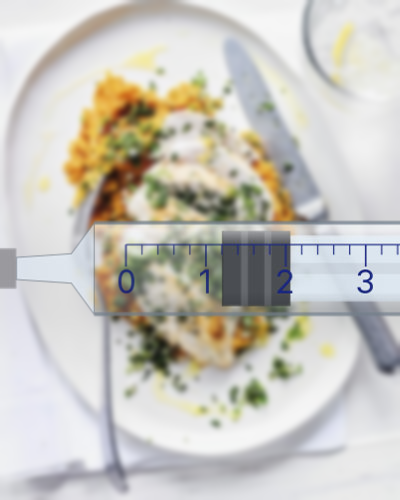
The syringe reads 1.2 mL
